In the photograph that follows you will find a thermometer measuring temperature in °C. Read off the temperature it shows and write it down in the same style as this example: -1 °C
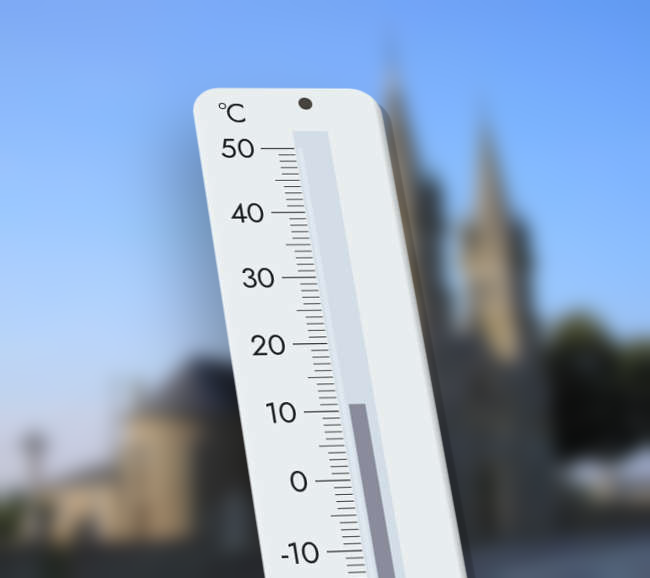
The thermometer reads 11 °C
